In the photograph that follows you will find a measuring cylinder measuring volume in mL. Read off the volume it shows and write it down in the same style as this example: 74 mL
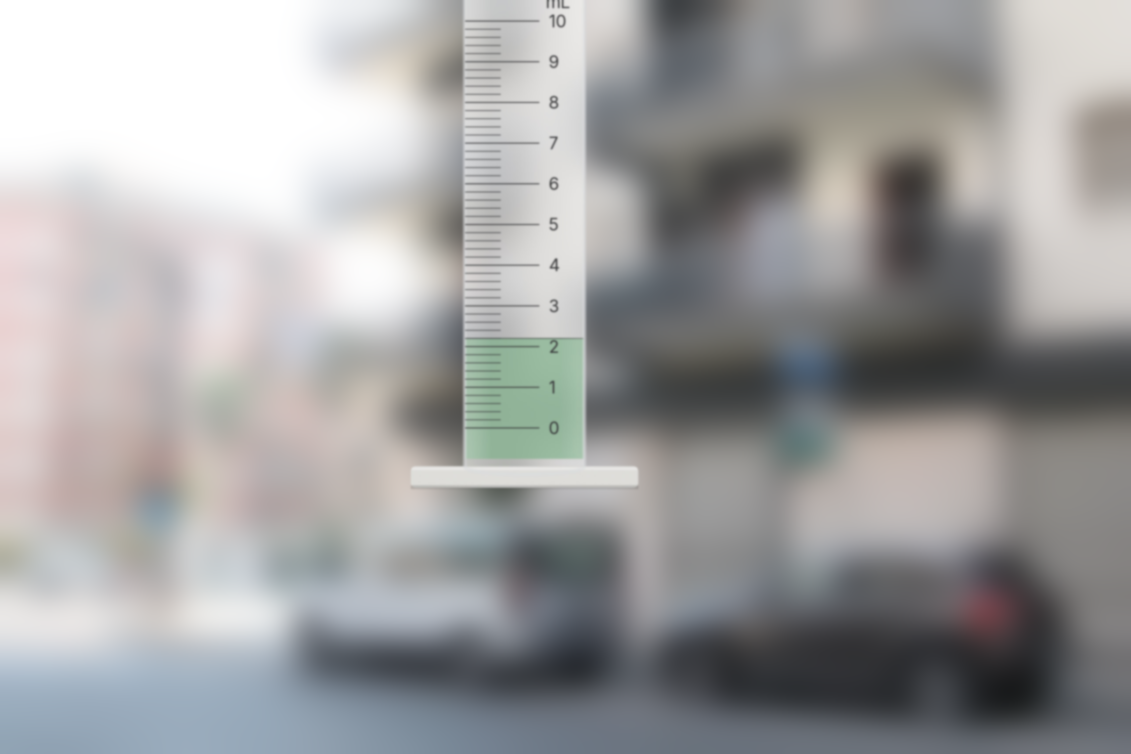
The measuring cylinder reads 2.2 mL
